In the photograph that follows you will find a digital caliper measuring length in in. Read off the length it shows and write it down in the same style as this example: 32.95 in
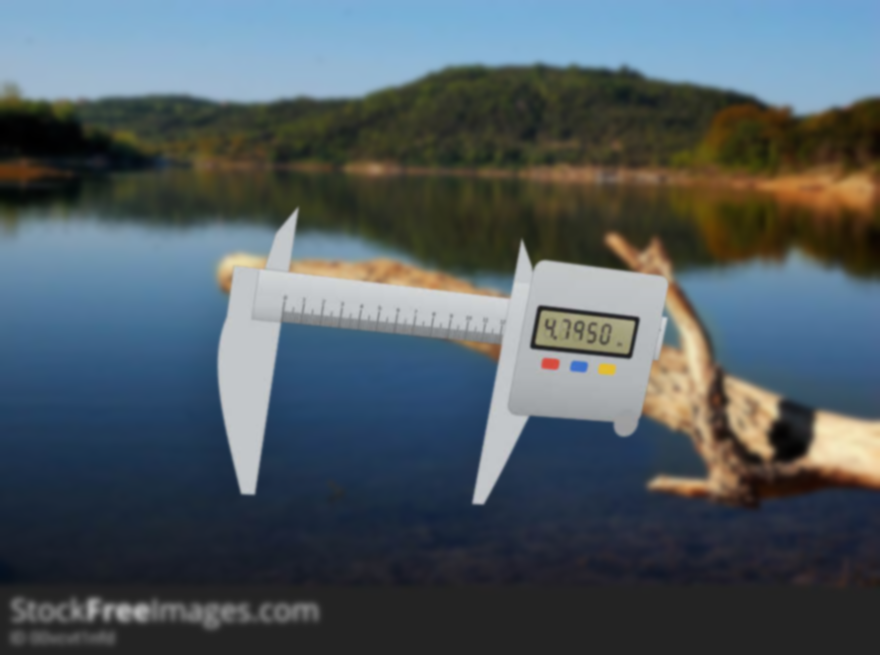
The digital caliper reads 4.7950 in
